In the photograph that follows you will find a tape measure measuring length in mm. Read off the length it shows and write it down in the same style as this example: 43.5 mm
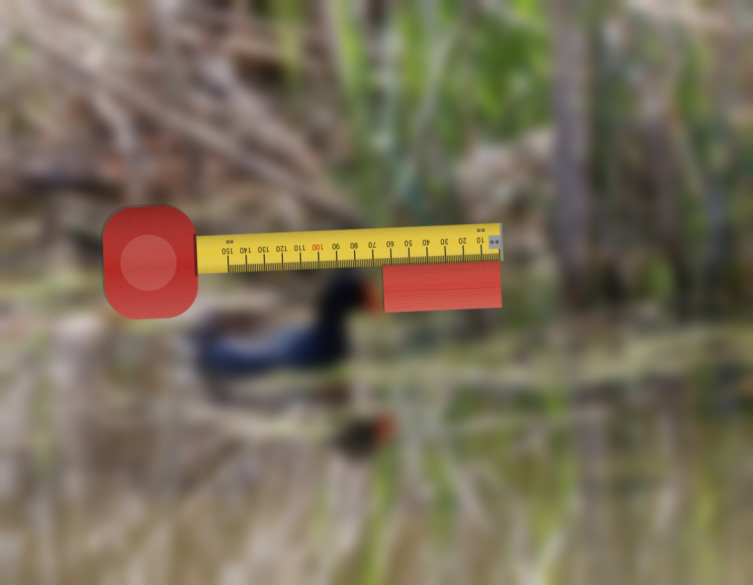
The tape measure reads 65 mm
